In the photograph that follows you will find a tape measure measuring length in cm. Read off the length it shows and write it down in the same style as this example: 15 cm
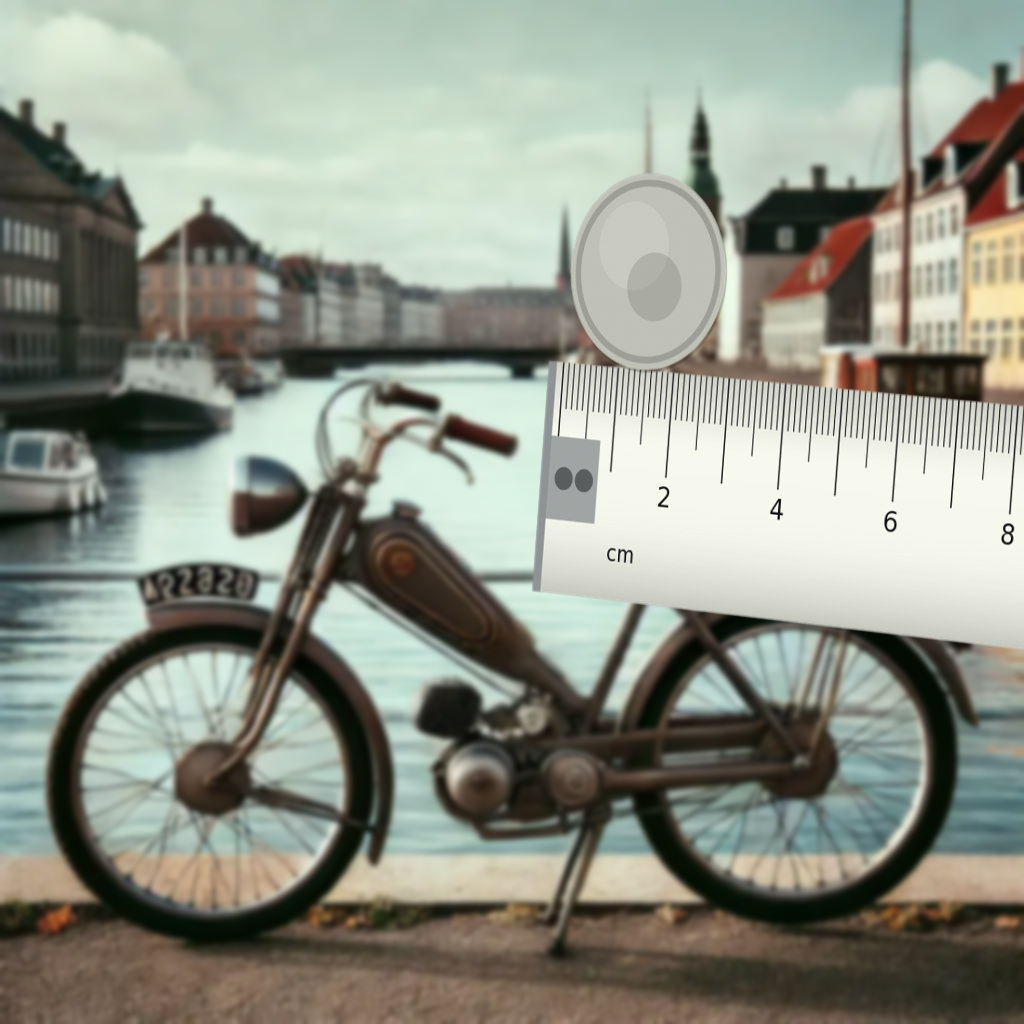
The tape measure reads 2.8 cm
